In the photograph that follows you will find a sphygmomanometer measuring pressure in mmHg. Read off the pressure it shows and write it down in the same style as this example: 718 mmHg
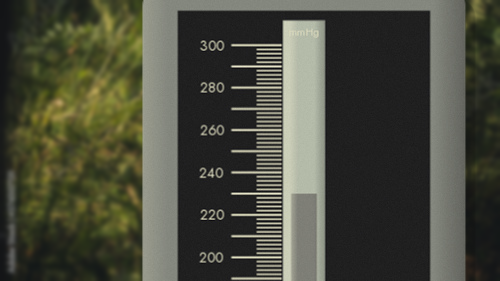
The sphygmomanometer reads 230 mmHg
